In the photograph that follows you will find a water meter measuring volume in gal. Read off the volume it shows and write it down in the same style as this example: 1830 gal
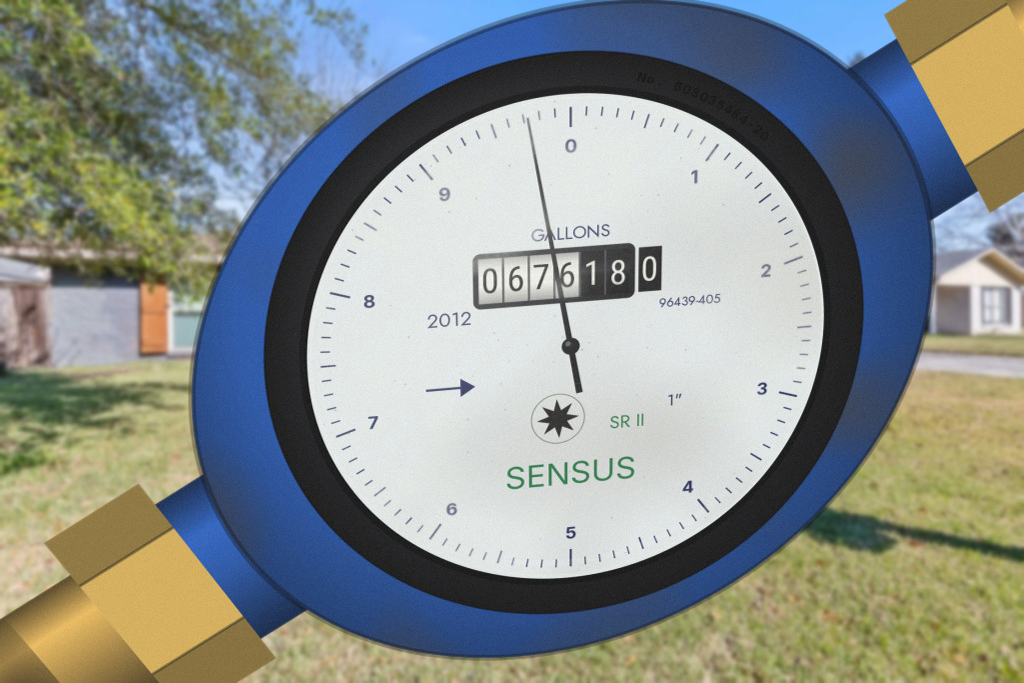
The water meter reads 676179.7 gal
